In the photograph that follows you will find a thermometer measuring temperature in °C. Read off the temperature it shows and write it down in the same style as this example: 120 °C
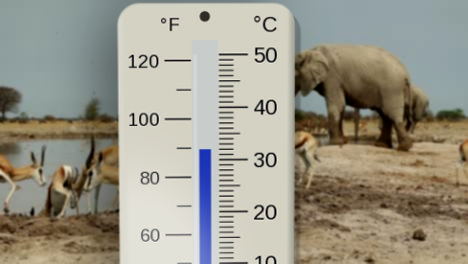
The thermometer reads 32 °C
